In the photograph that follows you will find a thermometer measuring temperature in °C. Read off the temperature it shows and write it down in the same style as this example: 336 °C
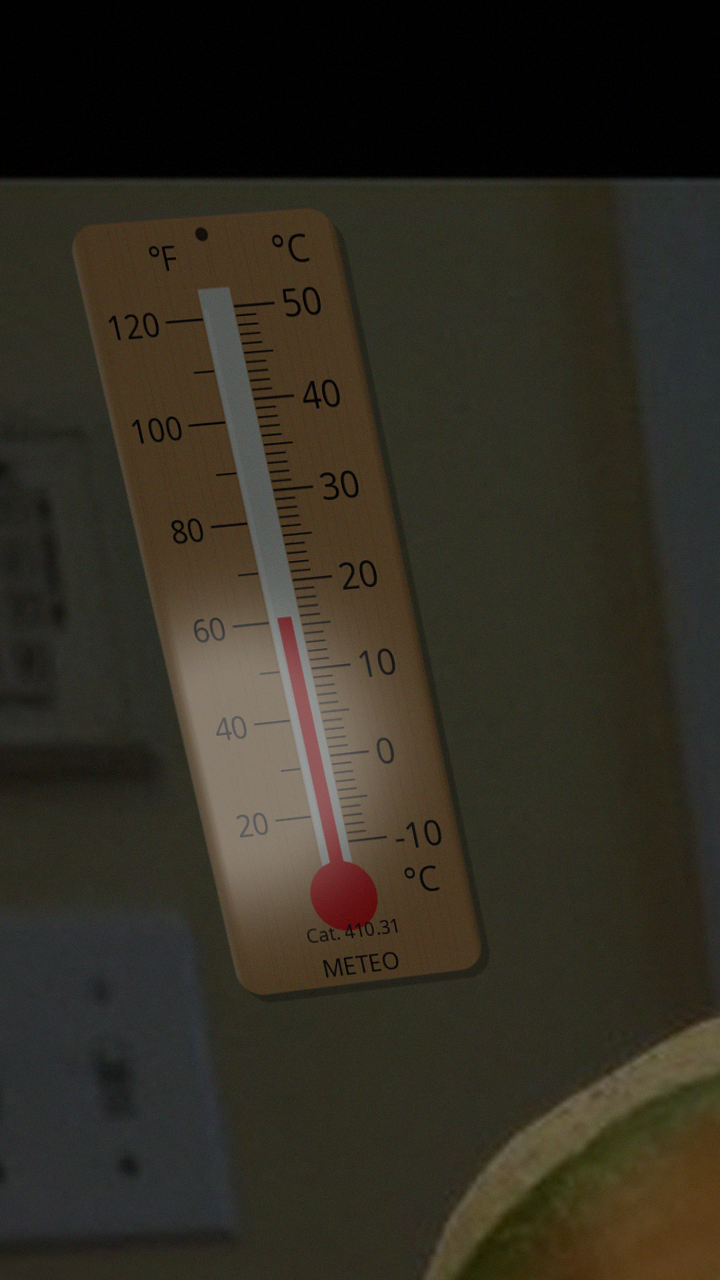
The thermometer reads 16 °C
